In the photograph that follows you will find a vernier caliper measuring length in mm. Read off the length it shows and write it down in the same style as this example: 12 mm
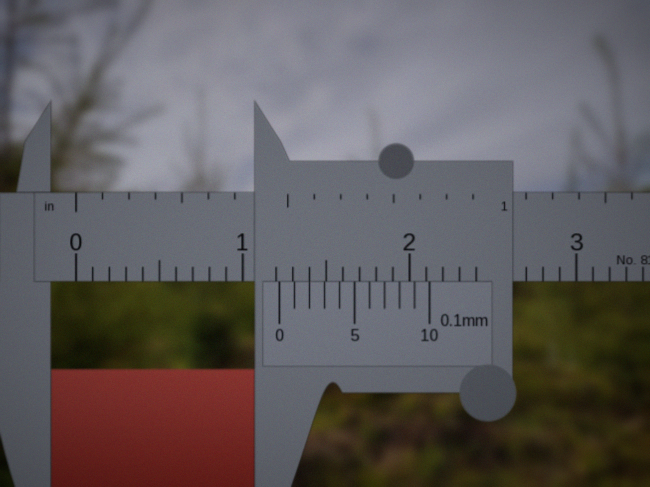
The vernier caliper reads 12.2 mm
